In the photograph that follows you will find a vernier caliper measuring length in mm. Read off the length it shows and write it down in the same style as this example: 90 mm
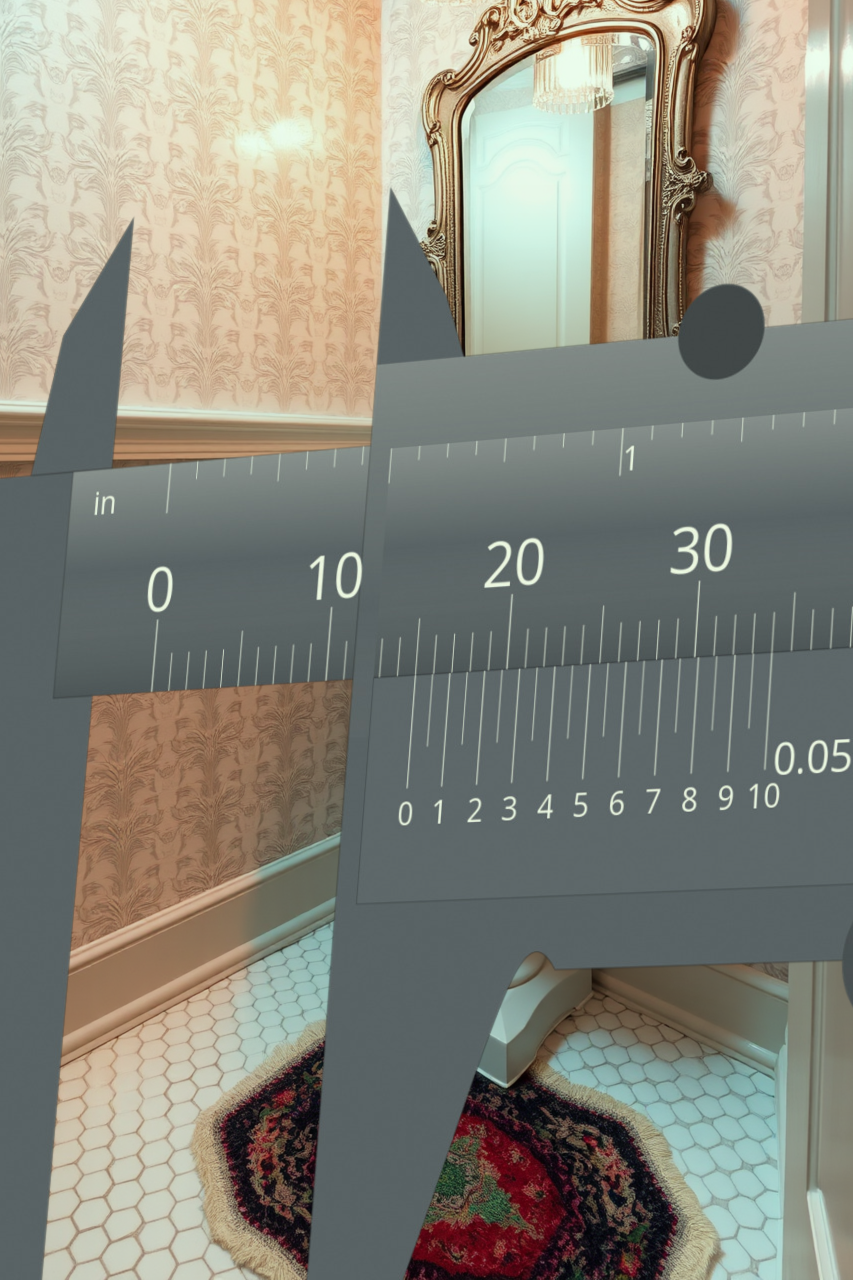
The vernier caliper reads 15.0 mm
